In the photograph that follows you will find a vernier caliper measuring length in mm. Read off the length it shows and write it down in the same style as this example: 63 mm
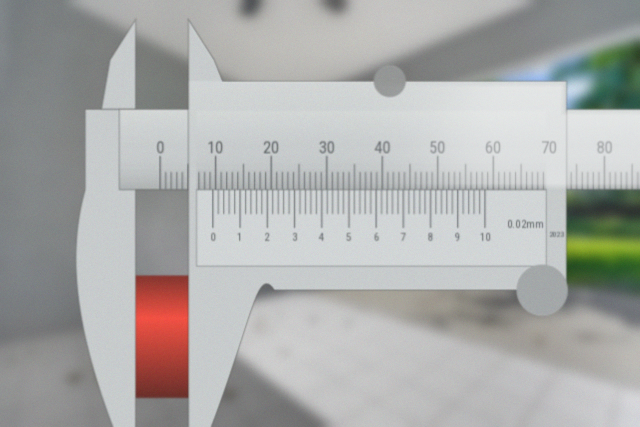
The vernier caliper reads 9.5 mm
